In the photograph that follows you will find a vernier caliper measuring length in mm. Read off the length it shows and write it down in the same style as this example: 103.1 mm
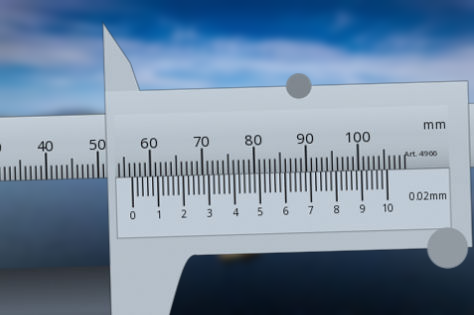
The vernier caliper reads 56.5 mm
